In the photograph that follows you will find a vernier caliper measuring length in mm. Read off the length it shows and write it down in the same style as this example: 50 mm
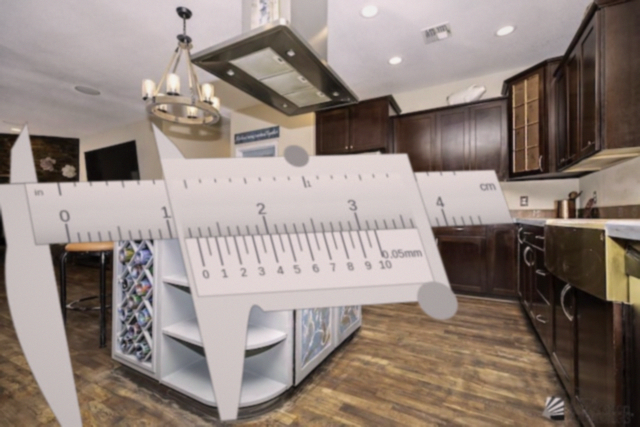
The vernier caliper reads 12.6 mm
